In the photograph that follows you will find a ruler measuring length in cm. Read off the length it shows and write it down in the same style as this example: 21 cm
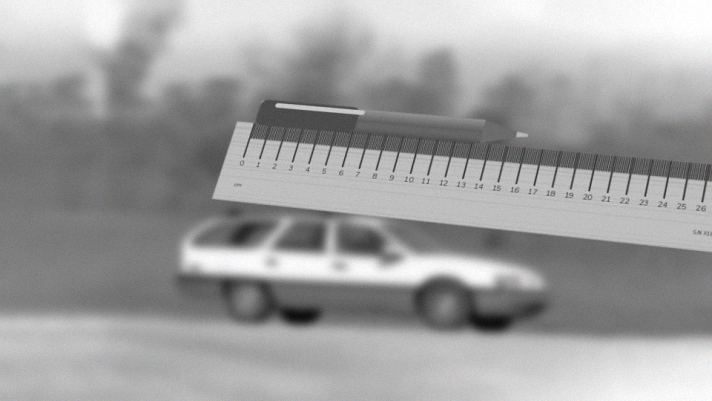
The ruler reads 16 cm
